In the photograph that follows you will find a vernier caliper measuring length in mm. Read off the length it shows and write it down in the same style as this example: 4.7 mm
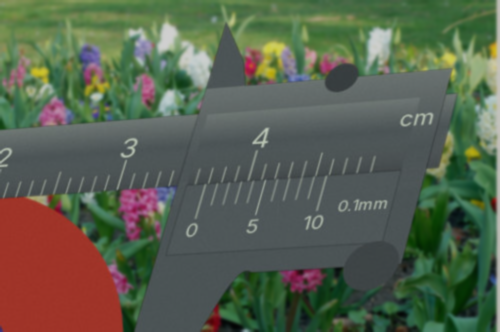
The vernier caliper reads 36.8 mm
